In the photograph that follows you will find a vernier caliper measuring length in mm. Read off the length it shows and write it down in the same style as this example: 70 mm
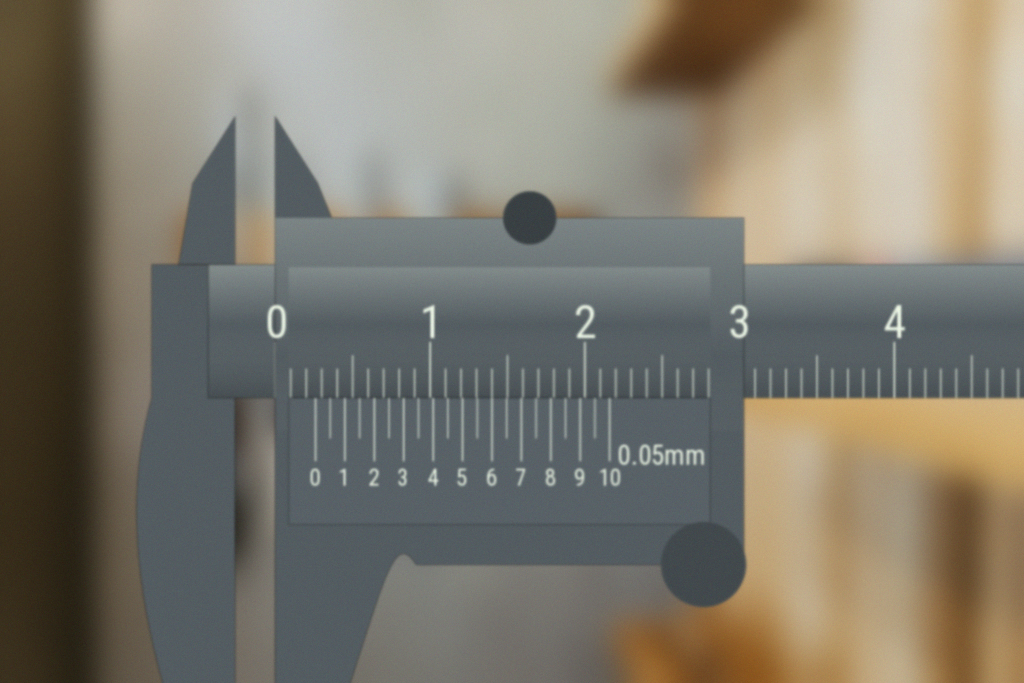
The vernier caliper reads 2.6 mm
